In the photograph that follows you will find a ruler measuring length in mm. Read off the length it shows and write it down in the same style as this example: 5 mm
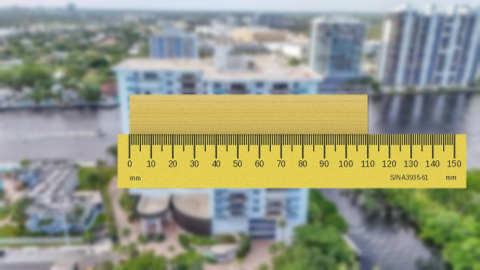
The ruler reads 110 mm
